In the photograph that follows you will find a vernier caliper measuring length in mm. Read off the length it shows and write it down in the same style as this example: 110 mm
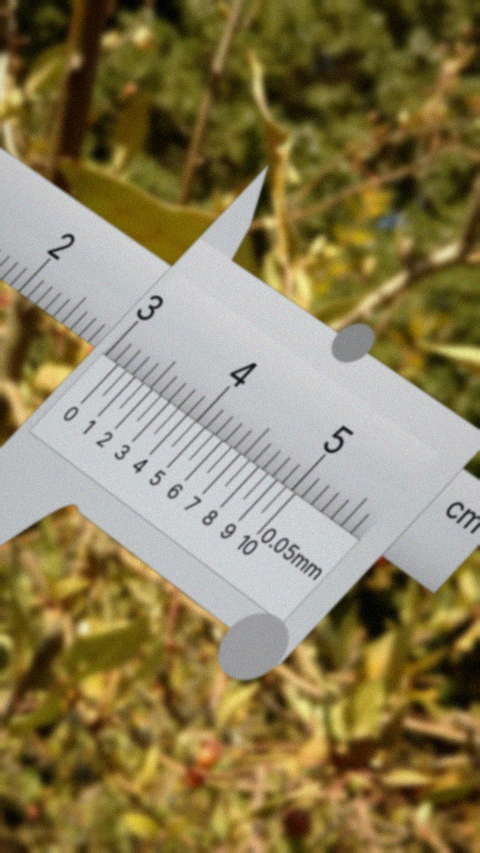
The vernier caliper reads 31.4 mm
